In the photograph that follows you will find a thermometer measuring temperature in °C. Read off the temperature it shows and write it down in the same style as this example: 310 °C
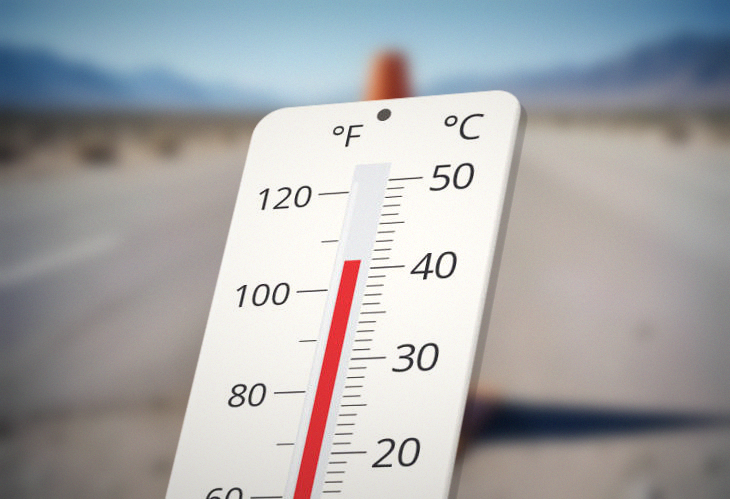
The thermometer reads 41 °C
